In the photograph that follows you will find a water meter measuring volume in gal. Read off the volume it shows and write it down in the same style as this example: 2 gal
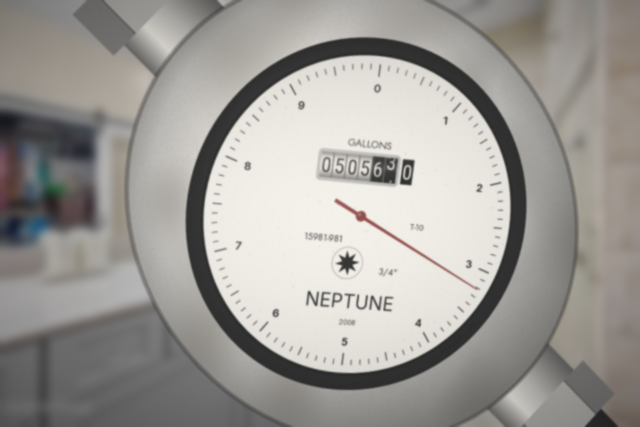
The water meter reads 505633.2 gal
